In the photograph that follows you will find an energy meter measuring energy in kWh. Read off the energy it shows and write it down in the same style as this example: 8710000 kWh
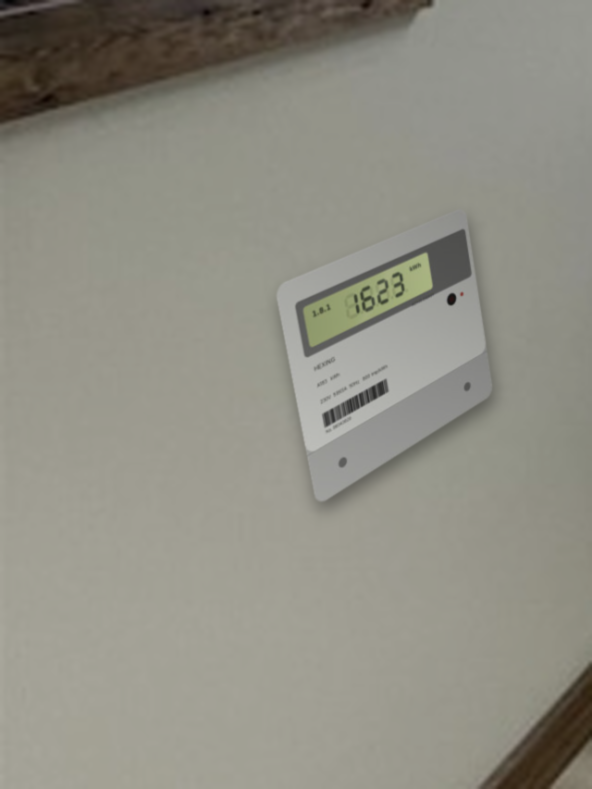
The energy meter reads 1623 kWh
